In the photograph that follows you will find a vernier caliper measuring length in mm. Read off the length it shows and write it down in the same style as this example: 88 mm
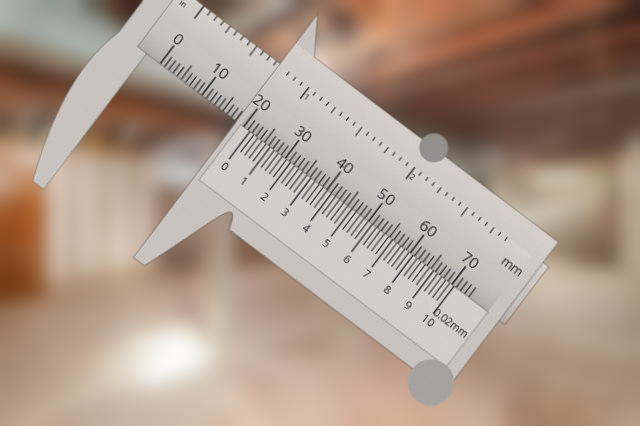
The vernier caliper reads 21.5 mm
